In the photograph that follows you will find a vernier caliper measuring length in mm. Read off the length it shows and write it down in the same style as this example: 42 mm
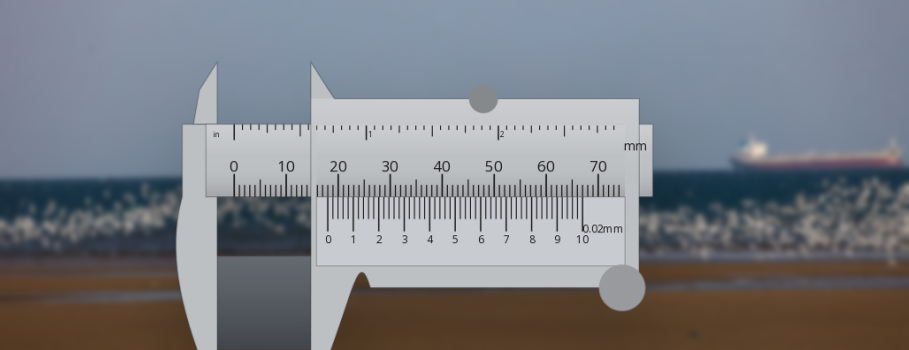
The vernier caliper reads 18.0 mm
